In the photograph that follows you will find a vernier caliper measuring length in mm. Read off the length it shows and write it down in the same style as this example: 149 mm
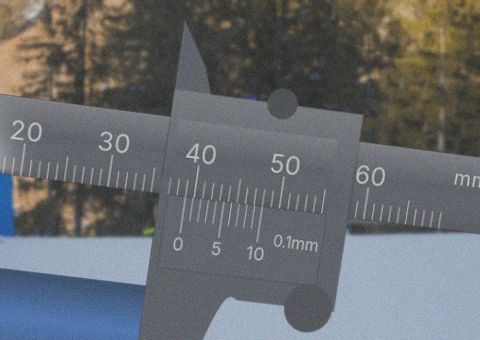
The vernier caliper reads 39.0 mm
